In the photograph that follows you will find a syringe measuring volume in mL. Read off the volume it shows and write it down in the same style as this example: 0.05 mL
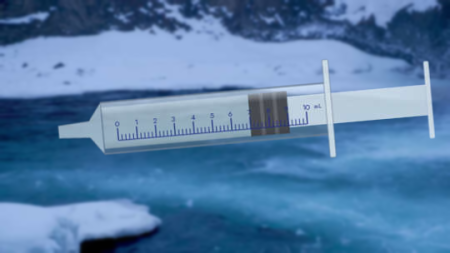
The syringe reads 7 mL
